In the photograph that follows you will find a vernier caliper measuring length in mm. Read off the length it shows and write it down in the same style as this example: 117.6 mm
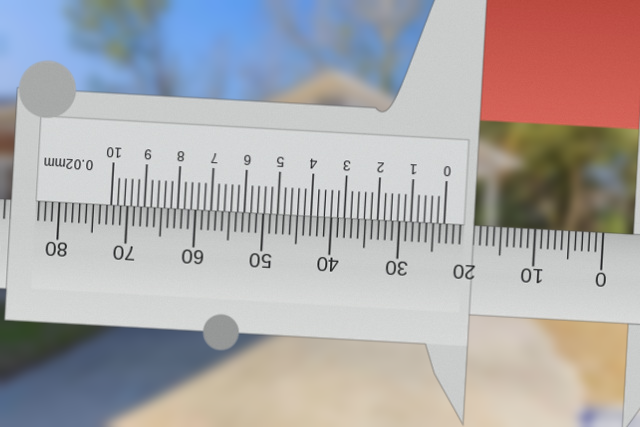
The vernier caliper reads 23.4 mm
